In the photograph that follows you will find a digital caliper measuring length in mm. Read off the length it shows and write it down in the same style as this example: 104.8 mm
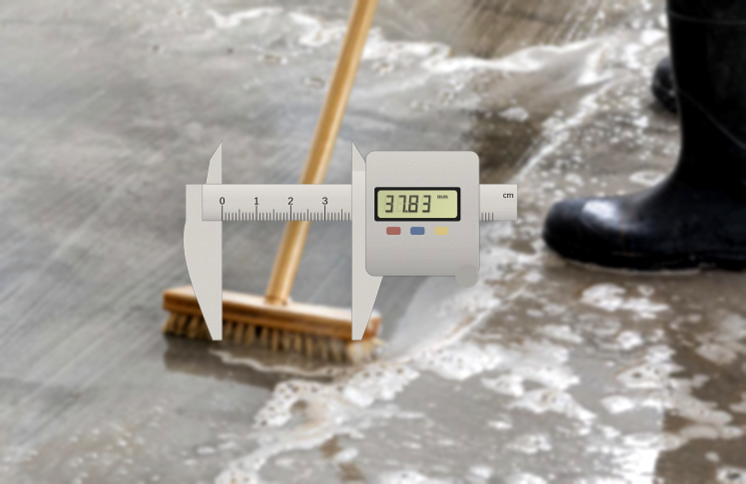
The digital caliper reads 37.83 mm
